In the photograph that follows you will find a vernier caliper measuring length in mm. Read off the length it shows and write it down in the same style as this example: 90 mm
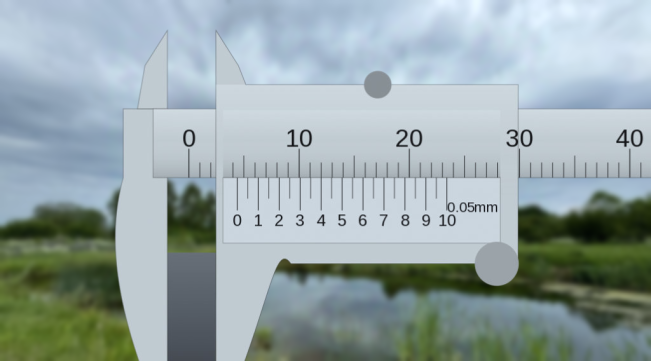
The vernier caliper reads 4.4 mm
